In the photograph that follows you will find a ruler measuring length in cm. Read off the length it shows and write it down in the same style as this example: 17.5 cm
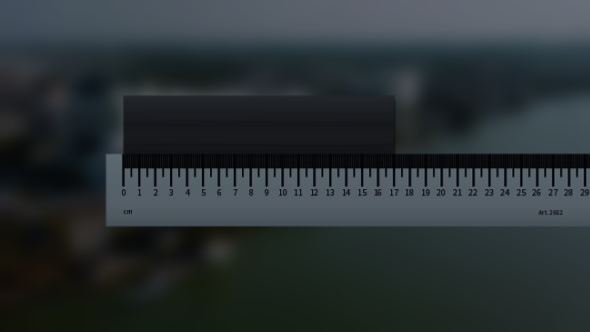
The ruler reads 17 cm
